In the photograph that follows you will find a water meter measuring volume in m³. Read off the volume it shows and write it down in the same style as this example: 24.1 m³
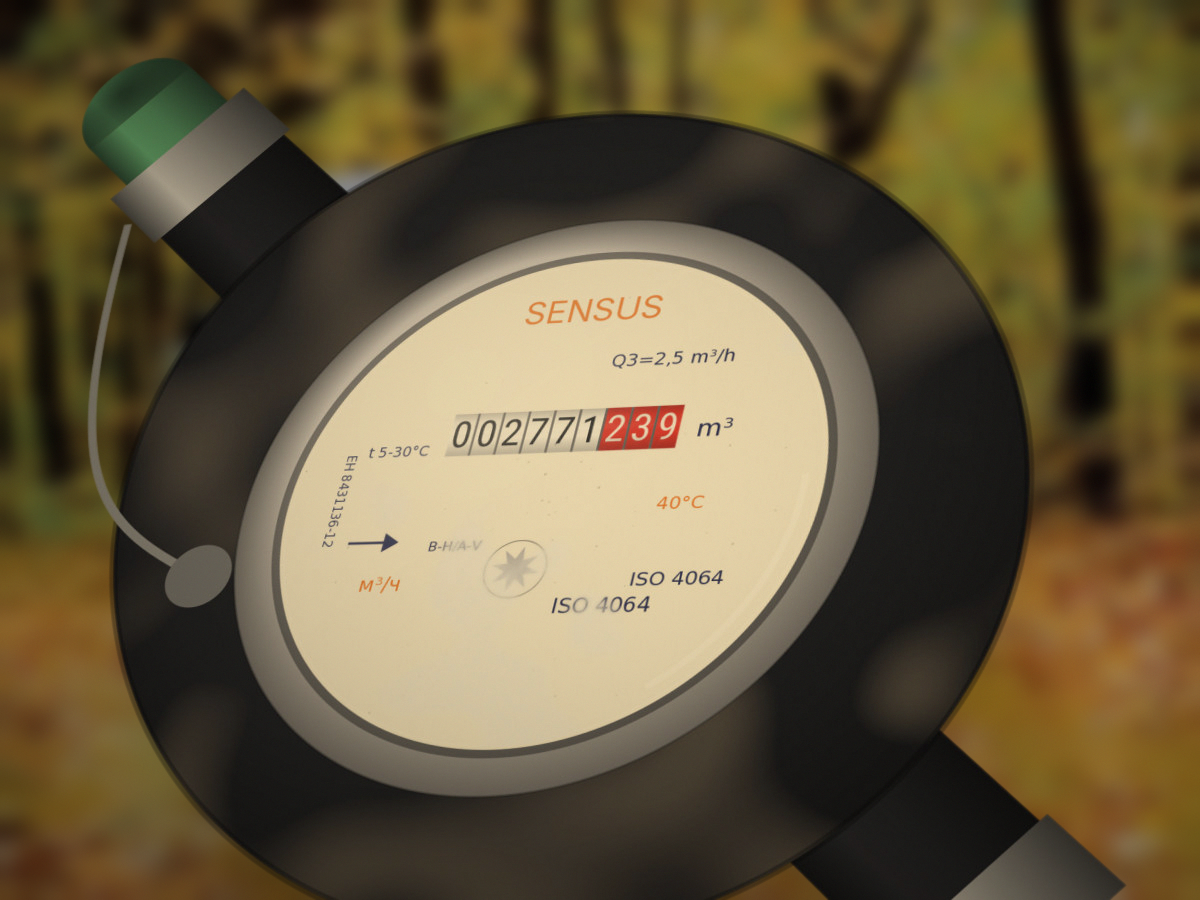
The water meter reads 2771.239 m³
